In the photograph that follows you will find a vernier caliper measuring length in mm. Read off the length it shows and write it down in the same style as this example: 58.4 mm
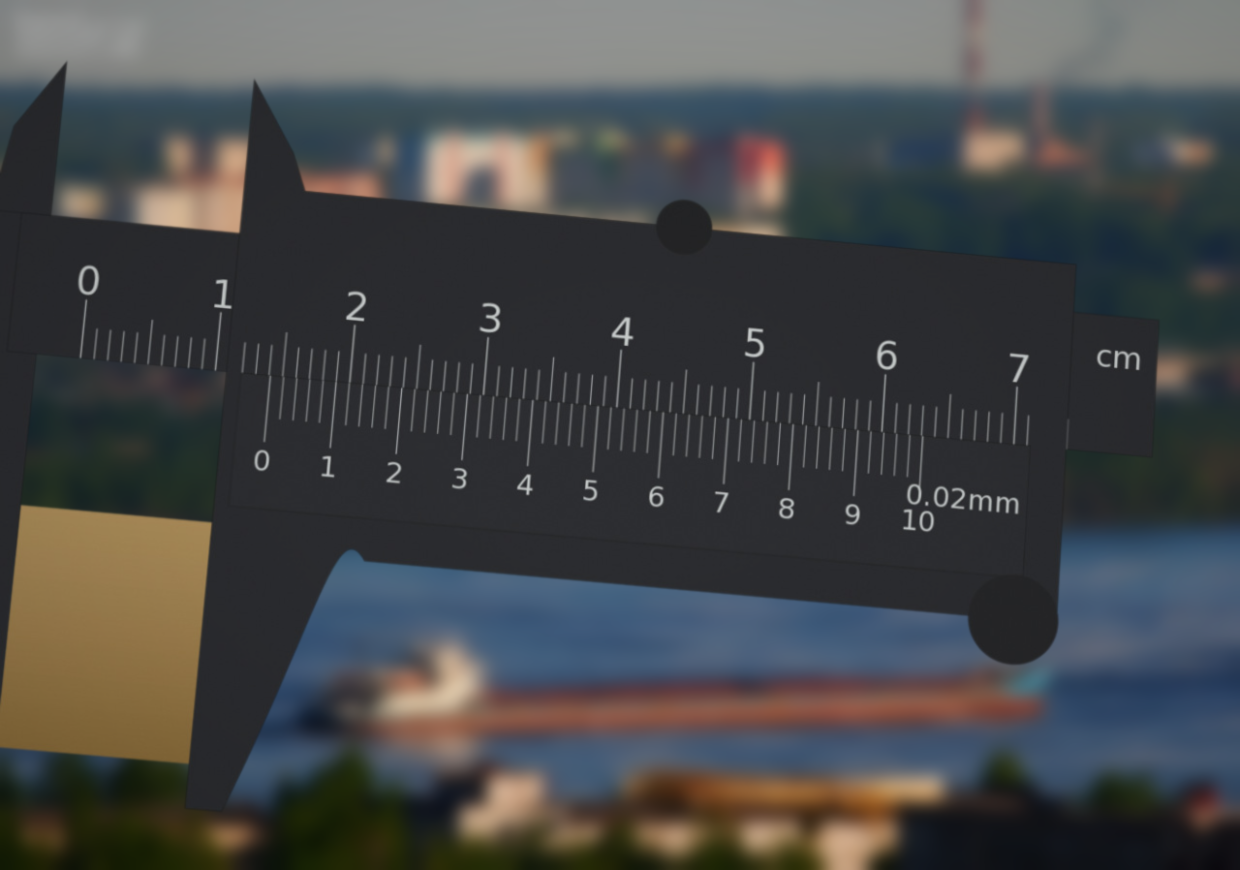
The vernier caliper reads 14.1 mm
